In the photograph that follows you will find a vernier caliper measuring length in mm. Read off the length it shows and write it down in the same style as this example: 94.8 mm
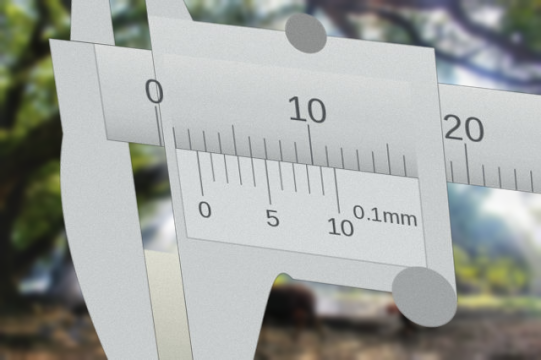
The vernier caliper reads 2.4 mm
